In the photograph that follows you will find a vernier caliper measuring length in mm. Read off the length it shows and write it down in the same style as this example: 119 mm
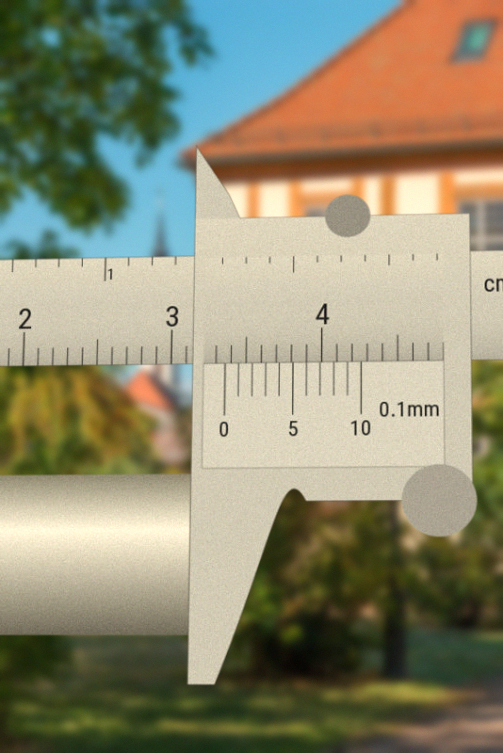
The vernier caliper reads 33.6 mm
